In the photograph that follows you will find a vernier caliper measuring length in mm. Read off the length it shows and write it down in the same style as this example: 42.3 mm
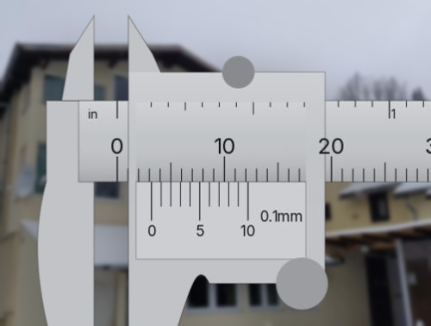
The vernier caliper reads 3.2 mm
